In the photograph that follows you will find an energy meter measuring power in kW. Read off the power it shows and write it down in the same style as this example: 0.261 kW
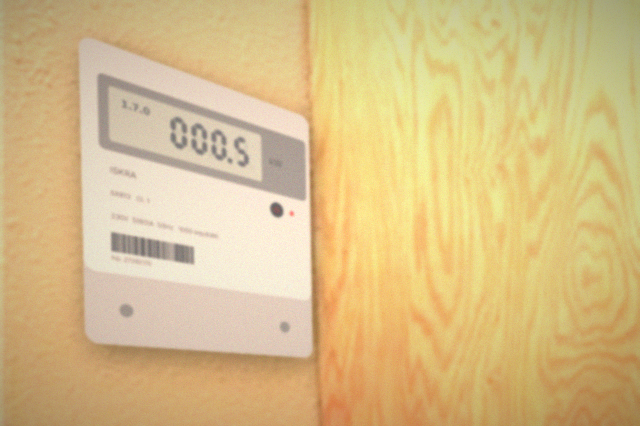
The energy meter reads 0.5 kW
